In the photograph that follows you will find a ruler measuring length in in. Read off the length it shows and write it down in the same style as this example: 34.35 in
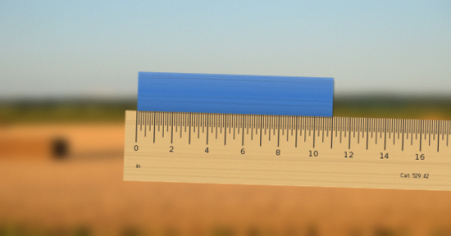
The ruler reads 11 in
